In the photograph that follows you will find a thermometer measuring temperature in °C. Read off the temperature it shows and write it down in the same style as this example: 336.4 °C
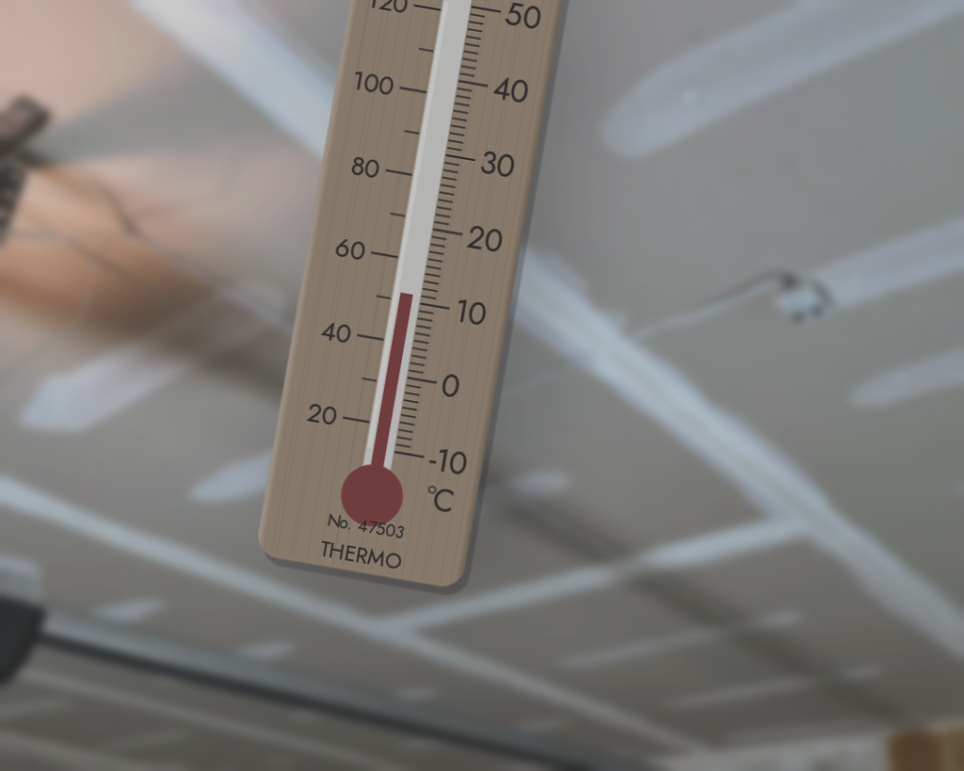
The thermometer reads 11 °C
